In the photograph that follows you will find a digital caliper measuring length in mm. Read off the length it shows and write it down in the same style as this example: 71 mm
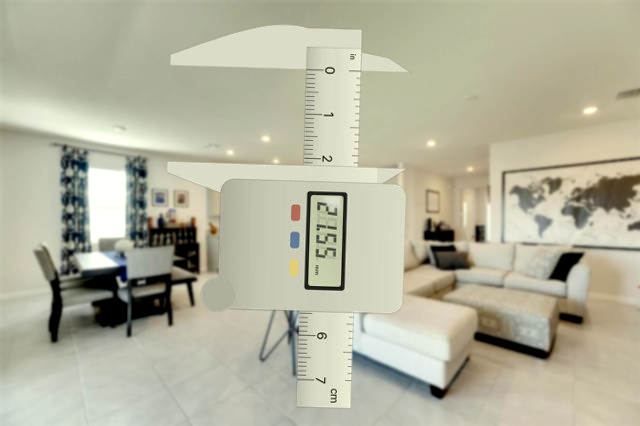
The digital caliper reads 21.55 mm
